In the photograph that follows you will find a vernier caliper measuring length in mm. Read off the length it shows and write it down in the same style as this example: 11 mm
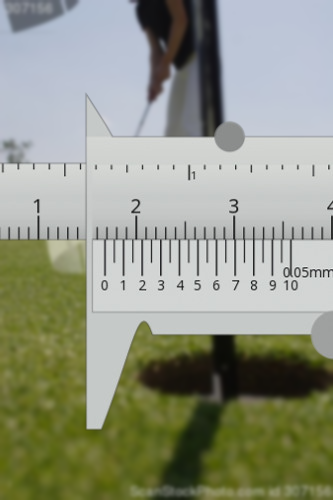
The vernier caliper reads 16.8 mm
